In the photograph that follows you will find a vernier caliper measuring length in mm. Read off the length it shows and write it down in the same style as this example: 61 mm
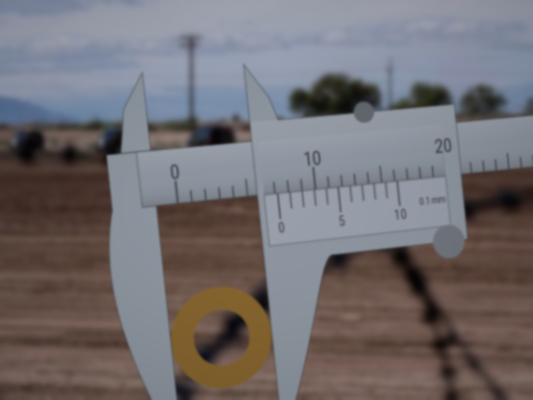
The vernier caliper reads 7.2 mm
